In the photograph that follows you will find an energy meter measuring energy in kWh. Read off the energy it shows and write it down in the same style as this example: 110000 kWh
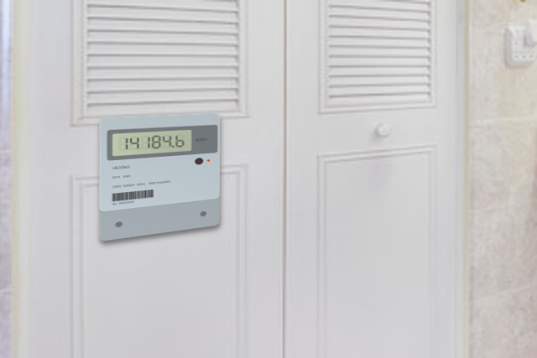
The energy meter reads 14184.6 kWh
